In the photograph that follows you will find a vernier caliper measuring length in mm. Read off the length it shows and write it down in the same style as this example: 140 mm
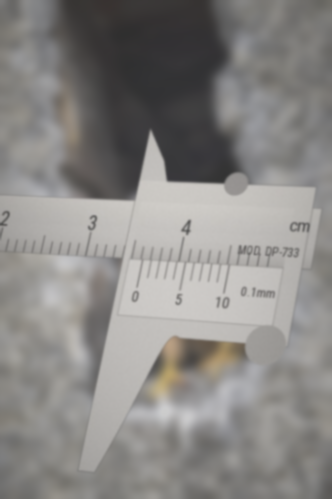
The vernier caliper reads 36.2 mm
